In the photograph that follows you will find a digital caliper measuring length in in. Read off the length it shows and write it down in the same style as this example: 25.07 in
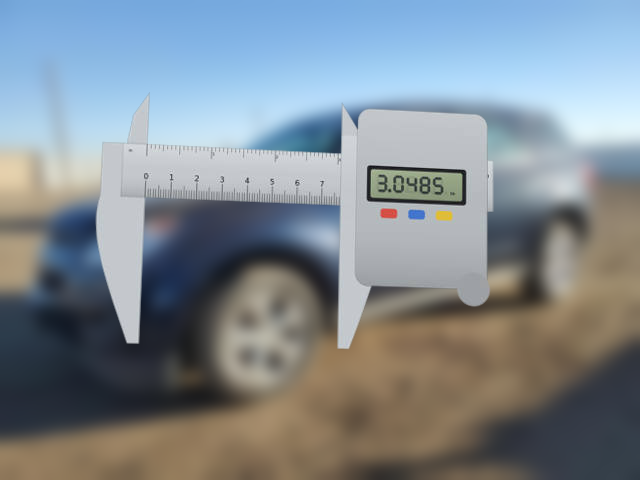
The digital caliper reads 3.0485 in
